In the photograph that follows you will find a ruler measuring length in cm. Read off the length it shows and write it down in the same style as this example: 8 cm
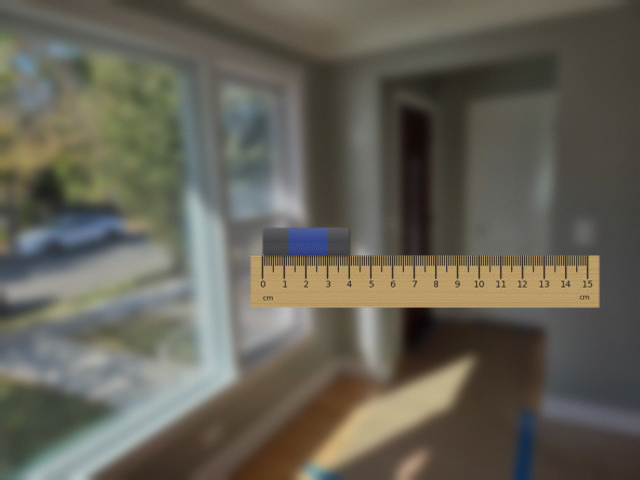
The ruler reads 4 cm
